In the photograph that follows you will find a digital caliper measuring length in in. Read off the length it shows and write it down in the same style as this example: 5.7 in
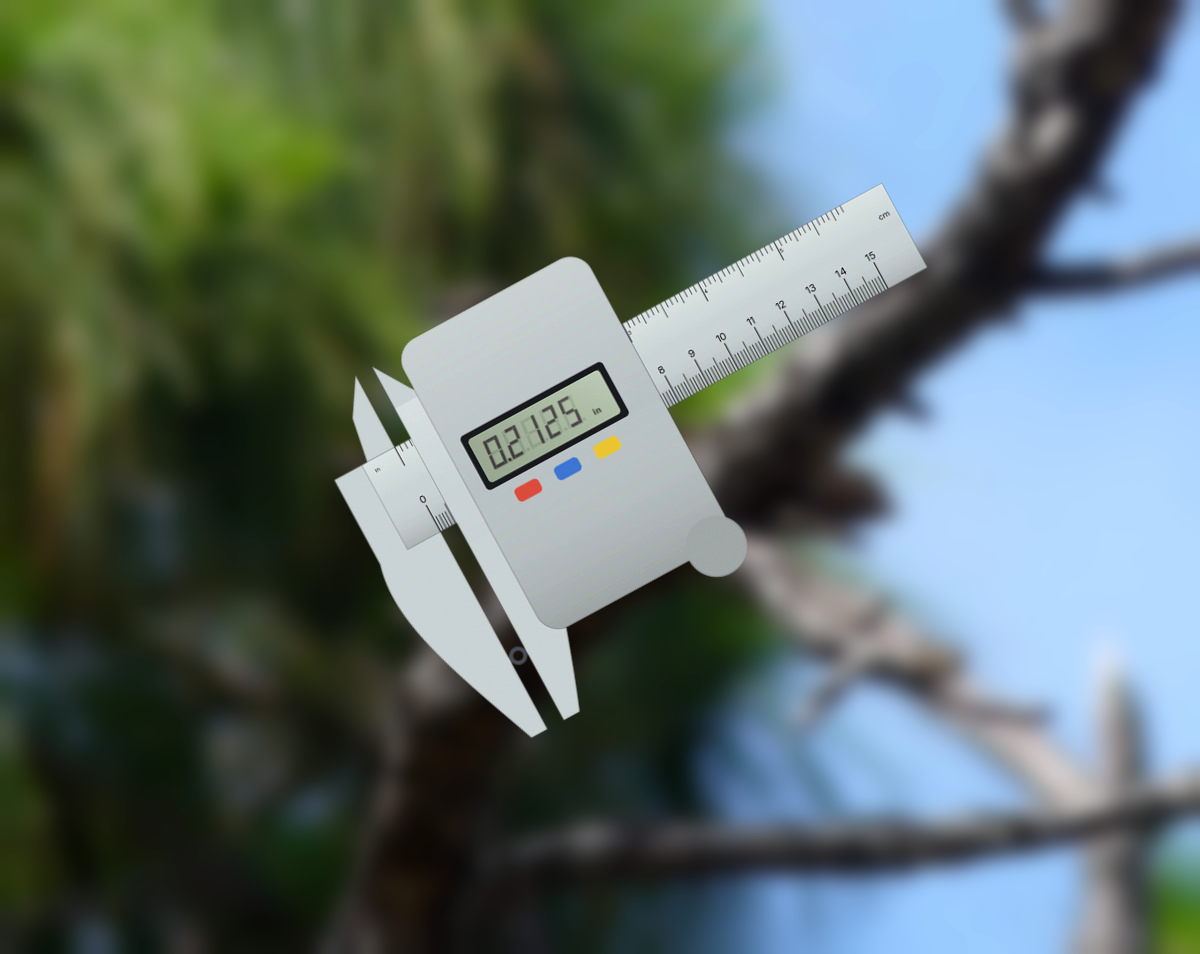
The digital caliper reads 0.2125 in
